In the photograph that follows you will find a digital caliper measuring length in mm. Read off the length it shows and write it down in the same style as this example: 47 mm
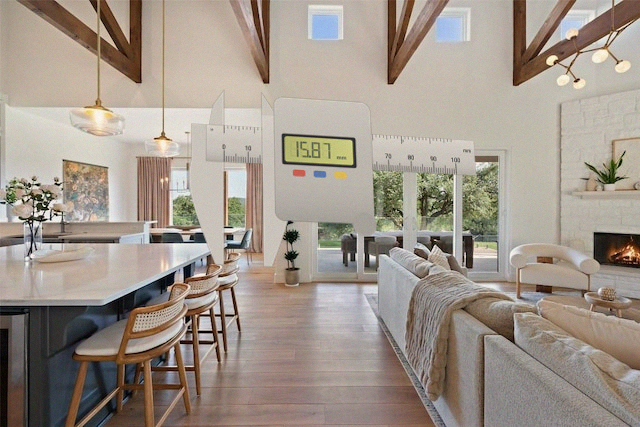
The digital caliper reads 15.87 mm
